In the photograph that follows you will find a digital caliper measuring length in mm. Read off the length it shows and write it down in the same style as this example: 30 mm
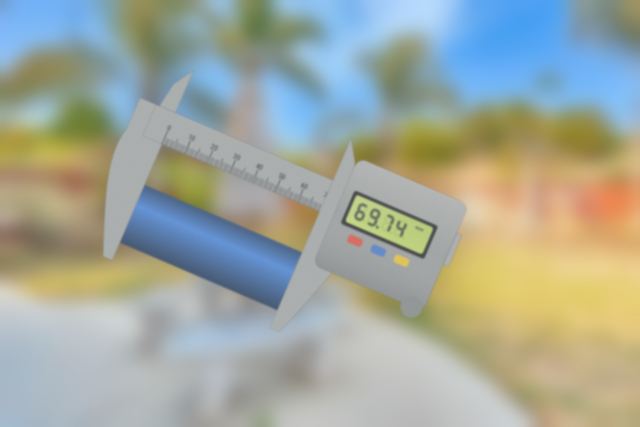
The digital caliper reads 69.74 mm
